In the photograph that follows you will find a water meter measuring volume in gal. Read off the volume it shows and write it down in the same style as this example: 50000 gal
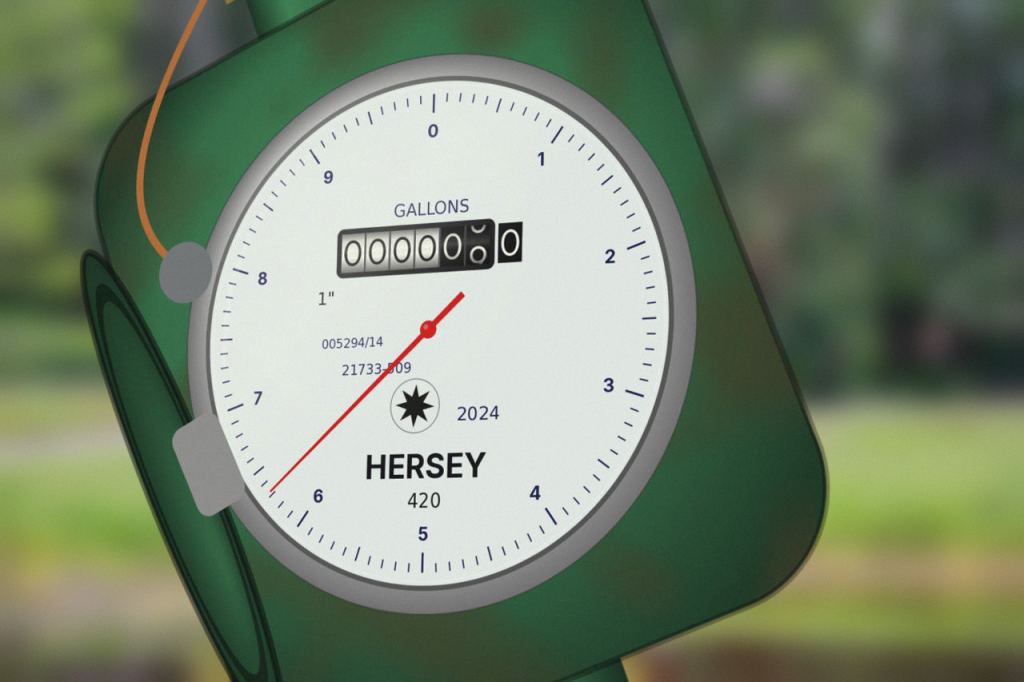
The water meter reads 86.3 gal
